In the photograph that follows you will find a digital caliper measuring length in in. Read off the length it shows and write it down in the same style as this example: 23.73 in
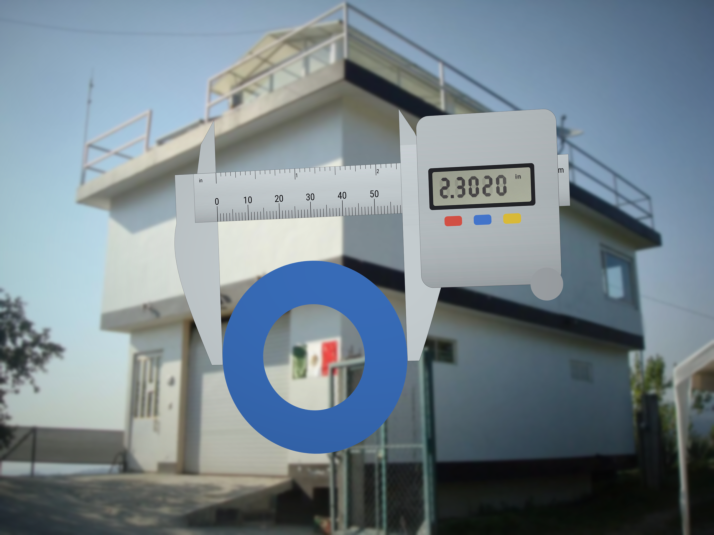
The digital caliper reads 2.3020 in
